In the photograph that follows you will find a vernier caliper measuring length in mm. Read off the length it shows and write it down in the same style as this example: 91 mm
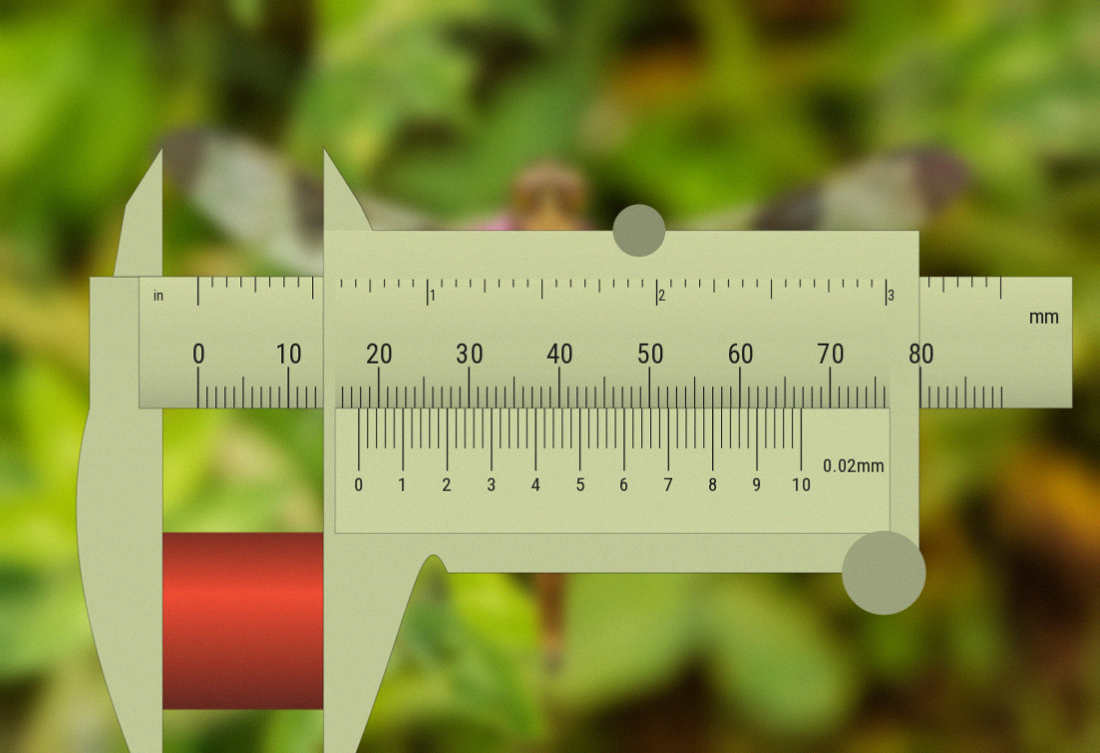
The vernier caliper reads 17.8 mm
